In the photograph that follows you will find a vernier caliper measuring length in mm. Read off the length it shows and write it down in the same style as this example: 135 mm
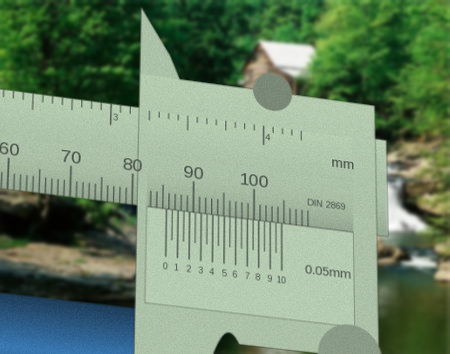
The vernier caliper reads 85.6 mm
